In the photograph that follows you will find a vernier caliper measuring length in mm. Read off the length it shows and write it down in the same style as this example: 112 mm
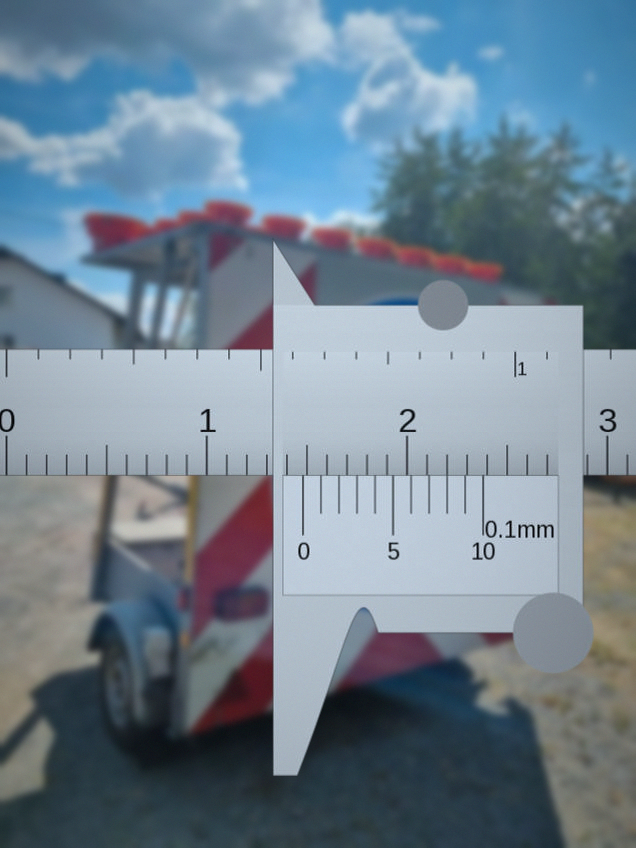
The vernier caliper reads 14.8 mm
